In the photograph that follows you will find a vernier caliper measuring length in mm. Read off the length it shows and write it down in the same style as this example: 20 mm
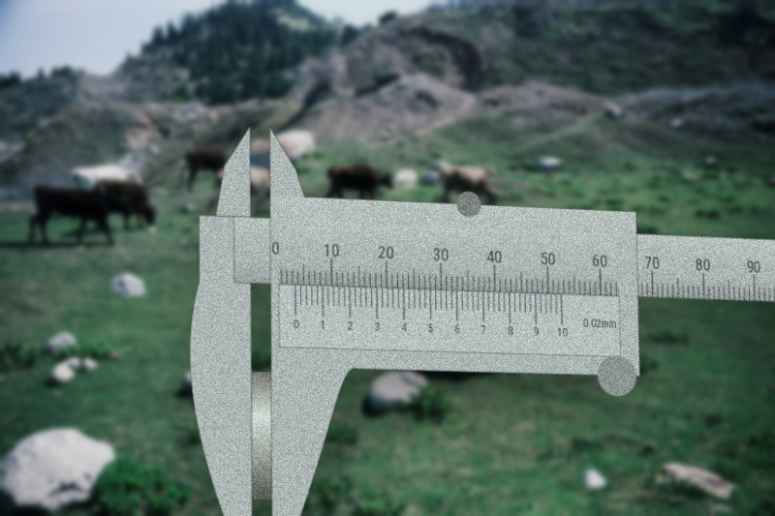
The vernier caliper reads 3.5 mm
